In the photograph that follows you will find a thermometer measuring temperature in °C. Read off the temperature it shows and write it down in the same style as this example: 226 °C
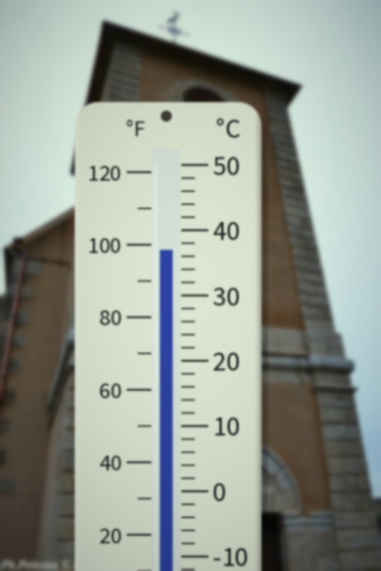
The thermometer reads 37 °C
